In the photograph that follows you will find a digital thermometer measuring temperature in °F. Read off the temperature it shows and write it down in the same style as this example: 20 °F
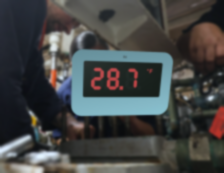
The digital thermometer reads 28.7 °F
